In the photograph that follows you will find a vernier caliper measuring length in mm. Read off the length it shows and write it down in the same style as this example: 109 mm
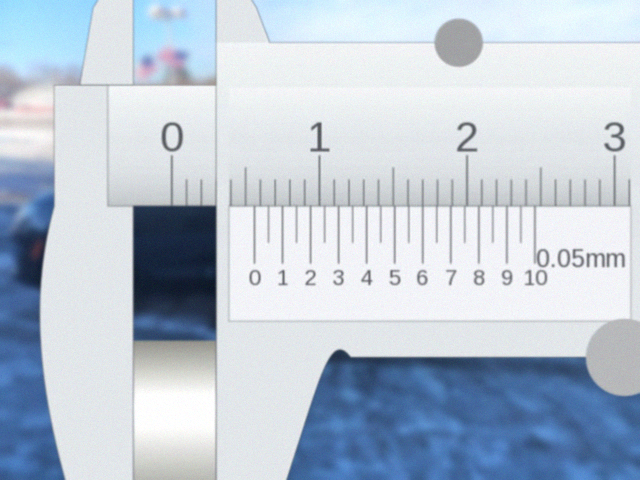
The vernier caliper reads 5.6 mm
